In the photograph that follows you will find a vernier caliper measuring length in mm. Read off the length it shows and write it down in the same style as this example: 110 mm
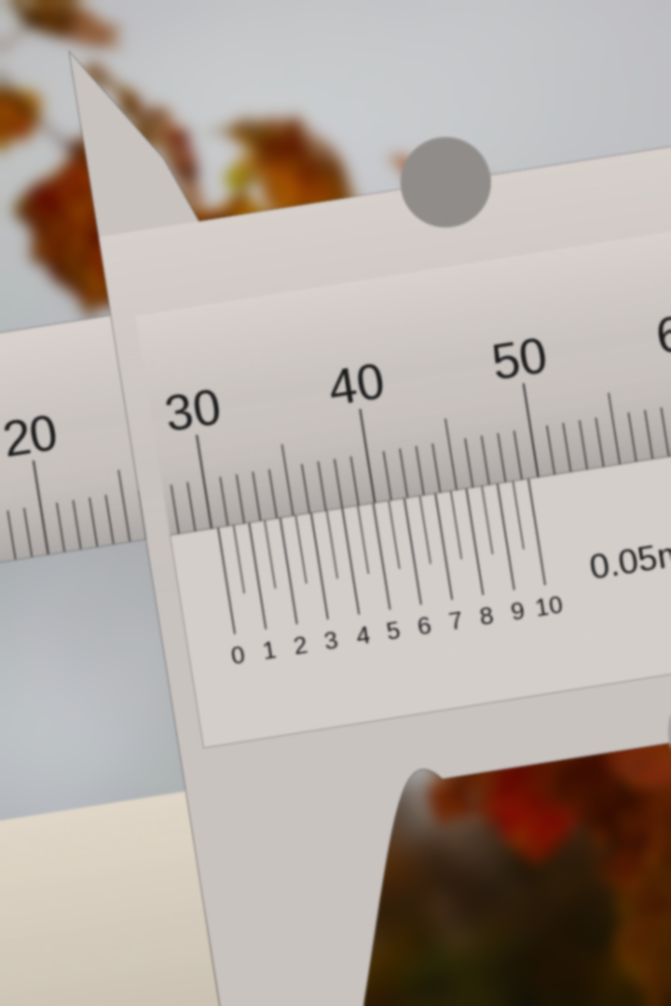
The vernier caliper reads 30.4 mm
